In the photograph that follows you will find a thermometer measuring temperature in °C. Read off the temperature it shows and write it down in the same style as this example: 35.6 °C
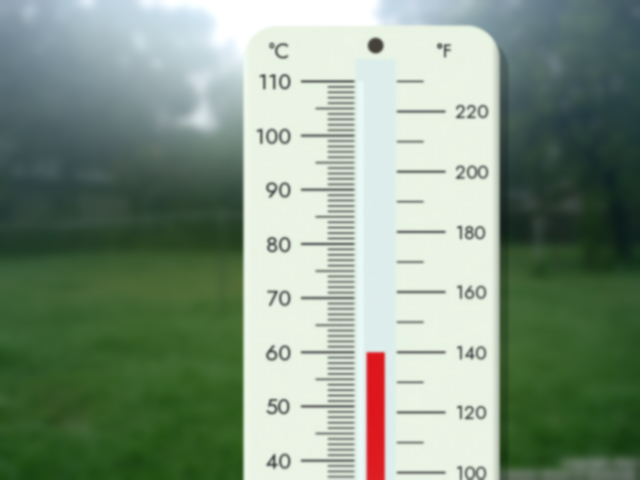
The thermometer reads 60 °C
